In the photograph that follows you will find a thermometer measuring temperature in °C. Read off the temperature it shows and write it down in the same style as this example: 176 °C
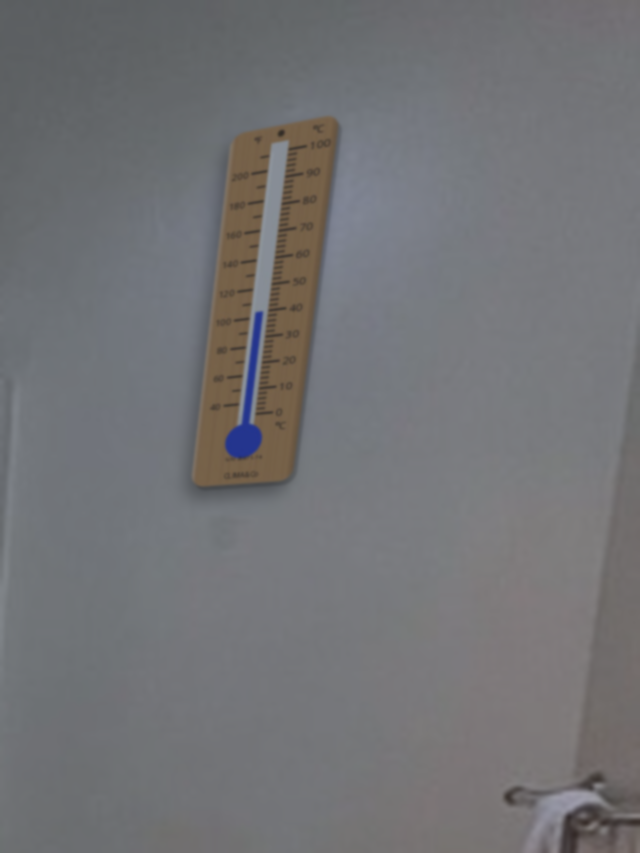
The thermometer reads 40 °C
